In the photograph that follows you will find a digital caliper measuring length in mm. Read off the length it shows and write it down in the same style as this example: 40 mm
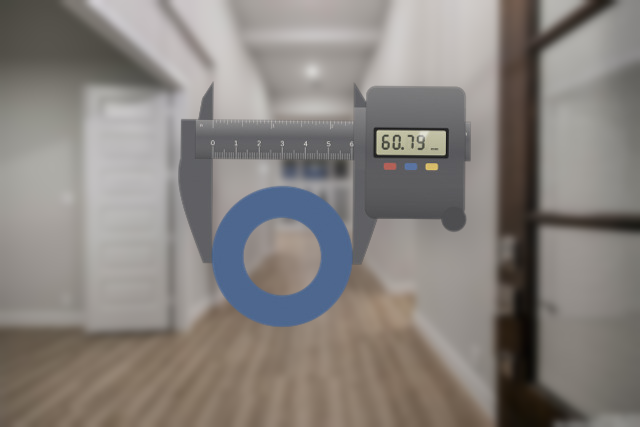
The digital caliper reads 60.79 mm
